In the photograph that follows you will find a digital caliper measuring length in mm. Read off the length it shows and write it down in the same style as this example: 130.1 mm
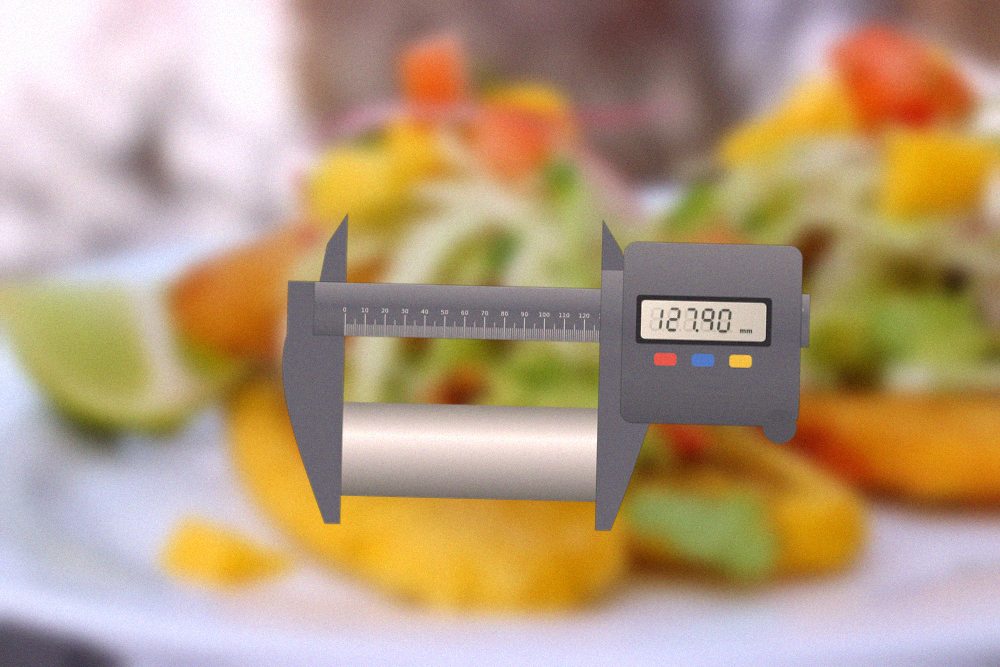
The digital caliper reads 127.90 mm
